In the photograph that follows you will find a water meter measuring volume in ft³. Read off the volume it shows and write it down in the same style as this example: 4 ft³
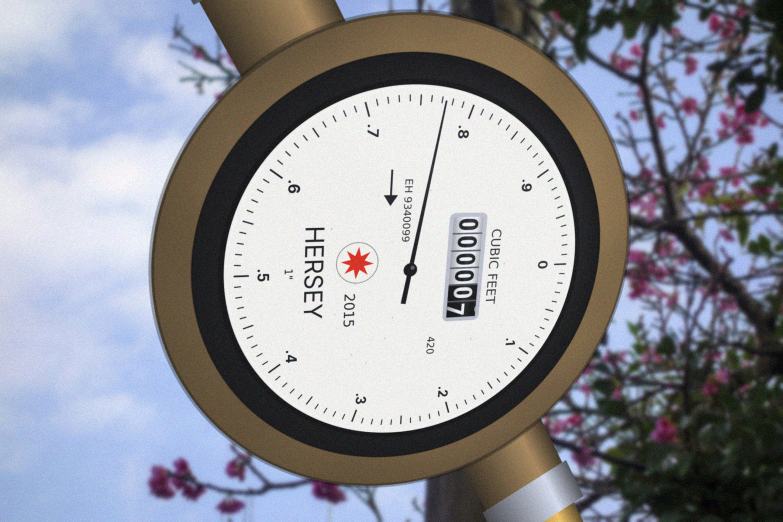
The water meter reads 6.77 ft³
